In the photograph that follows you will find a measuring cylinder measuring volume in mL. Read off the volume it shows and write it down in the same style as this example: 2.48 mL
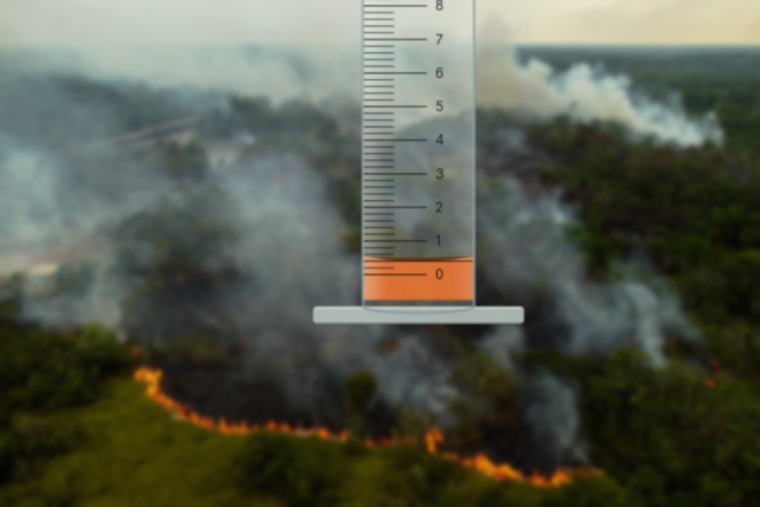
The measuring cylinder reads 0.4 mL
